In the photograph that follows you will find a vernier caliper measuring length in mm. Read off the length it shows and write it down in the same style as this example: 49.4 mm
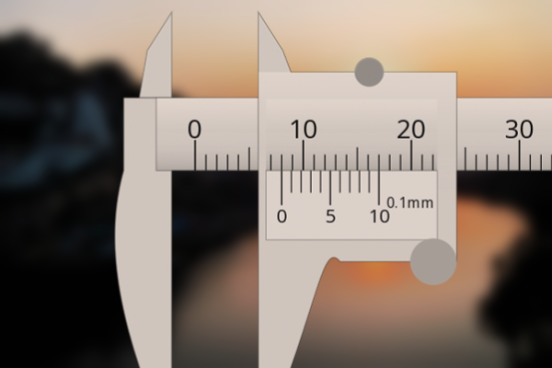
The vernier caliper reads 8.0 mm
